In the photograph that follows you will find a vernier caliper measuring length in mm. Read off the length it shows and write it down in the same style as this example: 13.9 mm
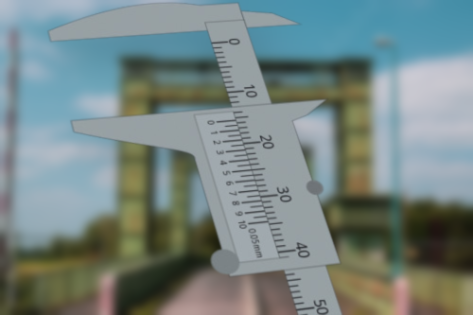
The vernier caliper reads 15.5 mm
